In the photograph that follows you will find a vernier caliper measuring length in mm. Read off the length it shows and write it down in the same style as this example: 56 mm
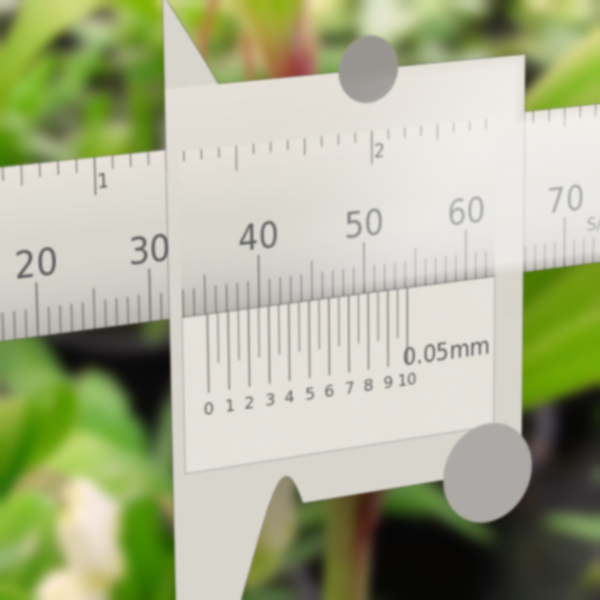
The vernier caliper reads 35.2 mm
